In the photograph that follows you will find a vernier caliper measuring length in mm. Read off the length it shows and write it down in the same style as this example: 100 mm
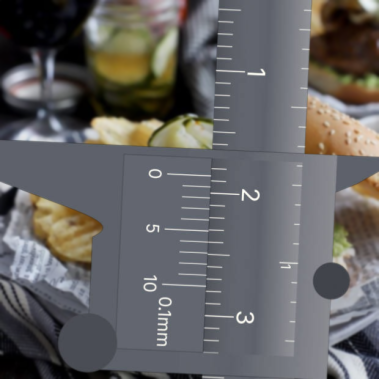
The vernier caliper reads 18.6 mm
